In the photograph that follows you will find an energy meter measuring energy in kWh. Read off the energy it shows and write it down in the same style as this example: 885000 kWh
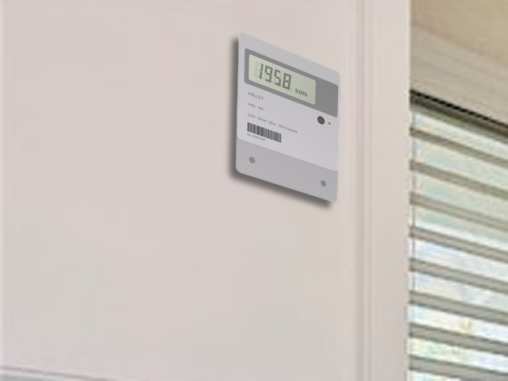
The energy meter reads 1958 kWh
